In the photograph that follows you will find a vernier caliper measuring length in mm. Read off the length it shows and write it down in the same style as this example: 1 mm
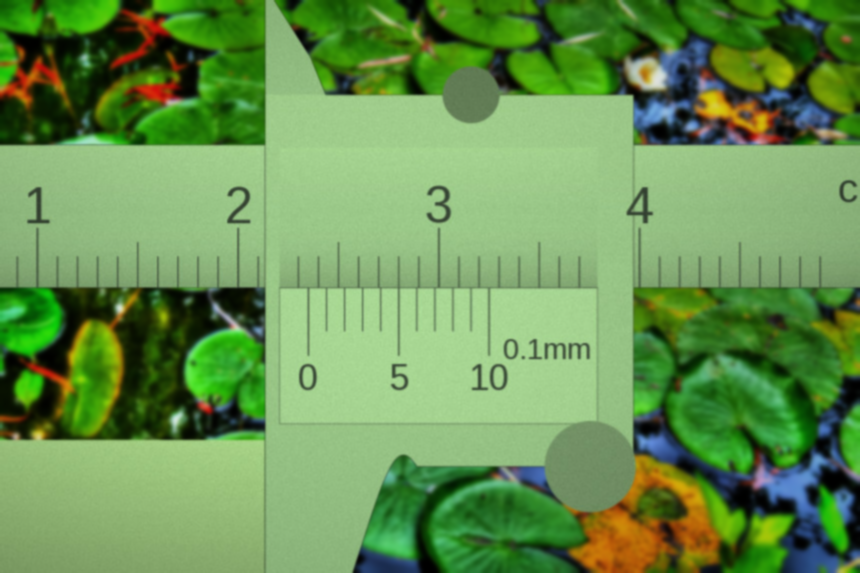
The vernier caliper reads 23.5 mm
